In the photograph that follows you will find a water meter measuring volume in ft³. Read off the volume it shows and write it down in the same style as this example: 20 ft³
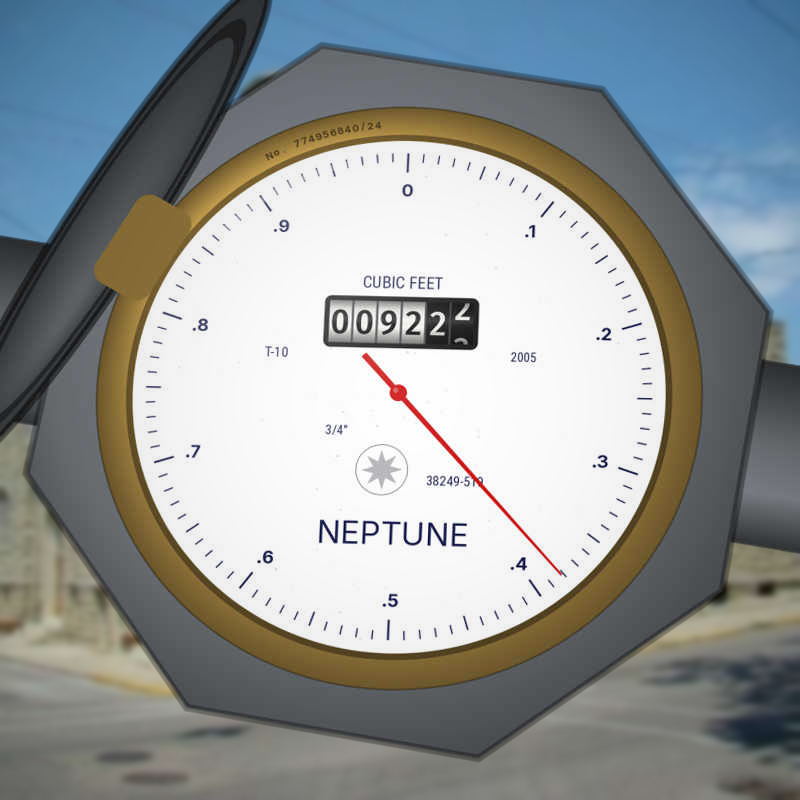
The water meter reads 9222.38 ft³
